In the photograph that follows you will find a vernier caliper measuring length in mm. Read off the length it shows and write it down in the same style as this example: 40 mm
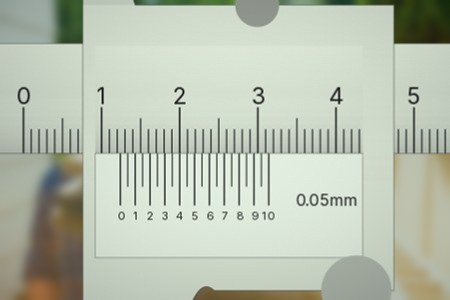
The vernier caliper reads 12.4 mm
